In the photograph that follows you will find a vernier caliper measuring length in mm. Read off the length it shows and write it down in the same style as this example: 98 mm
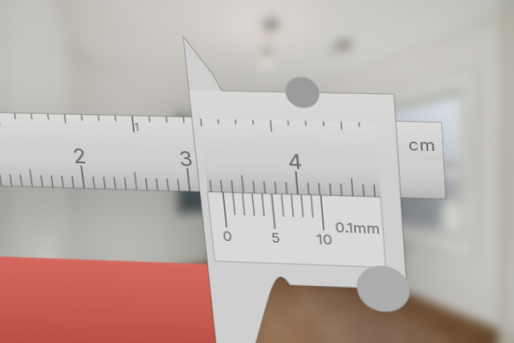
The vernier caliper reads 33.1 mm
